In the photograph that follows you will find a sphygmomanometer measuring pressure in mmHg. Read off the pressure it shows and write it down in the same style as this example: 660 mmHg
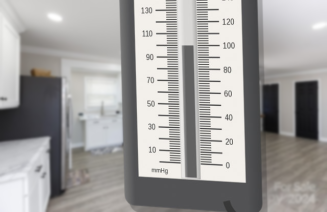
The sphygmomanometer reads 100 mmHg
